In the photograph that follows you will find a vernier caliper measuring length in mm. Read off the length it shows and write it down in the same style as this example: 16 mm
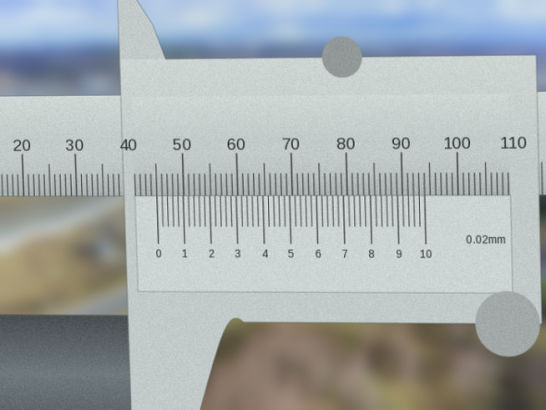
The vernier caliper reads 45.0 mm
